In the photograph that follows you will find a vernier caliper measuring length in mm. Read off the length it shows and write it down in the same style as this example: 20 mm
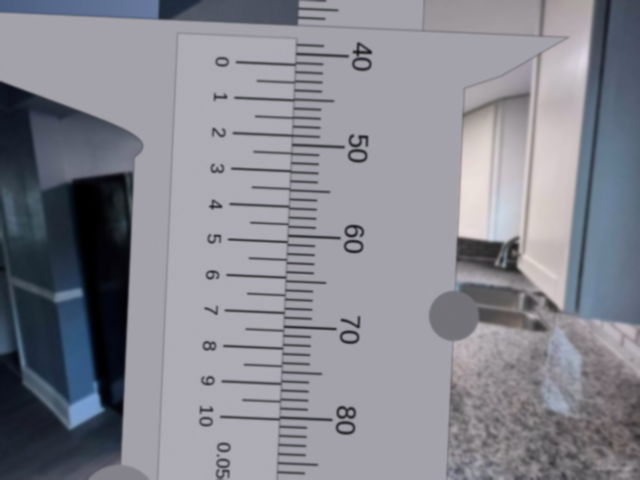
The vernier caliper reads 41.2 mm
